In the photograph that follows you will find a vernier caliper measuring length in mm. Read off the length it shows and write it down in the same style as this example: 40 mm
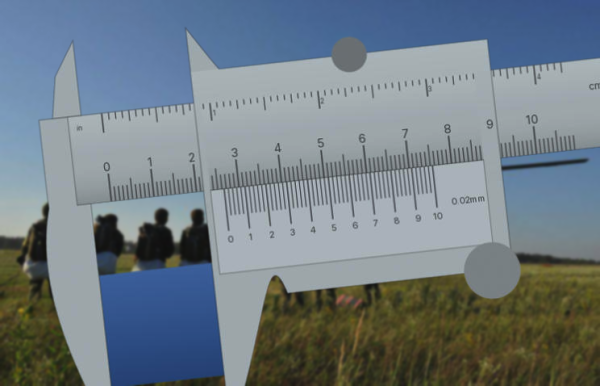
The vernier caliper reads 26.5 mm
